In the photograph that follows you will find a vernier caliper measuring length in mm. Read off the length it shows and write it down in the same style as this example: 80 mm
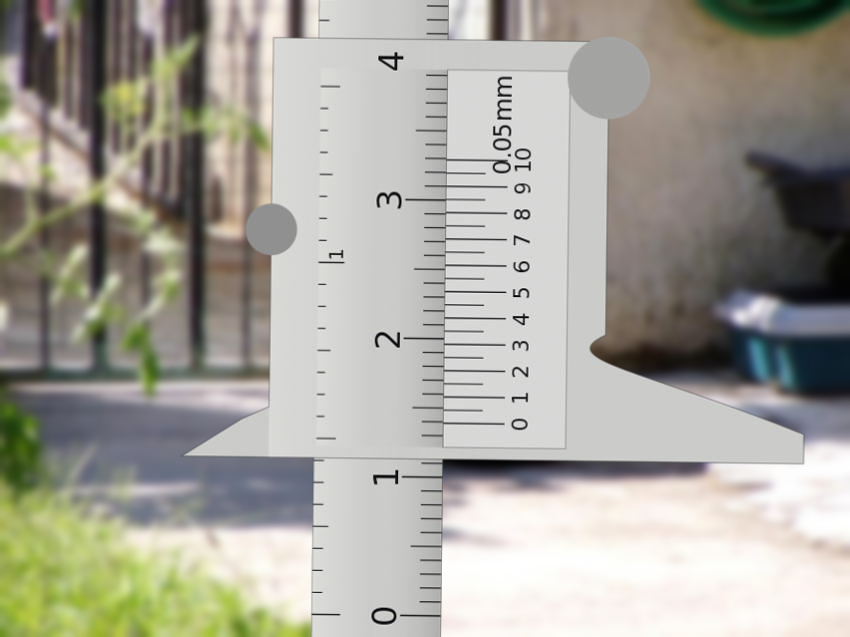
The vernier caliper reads 13.9 mm
